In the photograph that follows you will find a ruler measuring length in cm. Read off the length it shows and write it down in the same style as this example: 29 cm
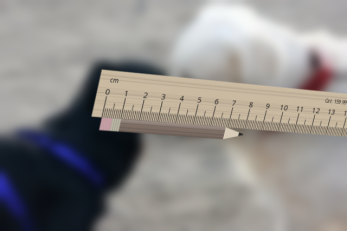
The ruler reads 8 cm
